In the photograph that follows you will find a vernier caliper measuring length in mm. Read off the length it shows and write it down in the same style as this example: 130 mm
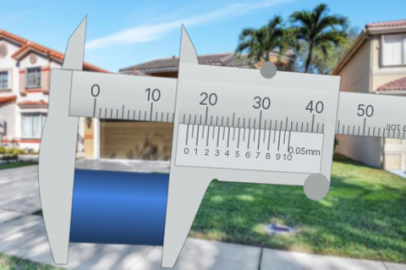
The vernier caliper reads 16.8 mm
